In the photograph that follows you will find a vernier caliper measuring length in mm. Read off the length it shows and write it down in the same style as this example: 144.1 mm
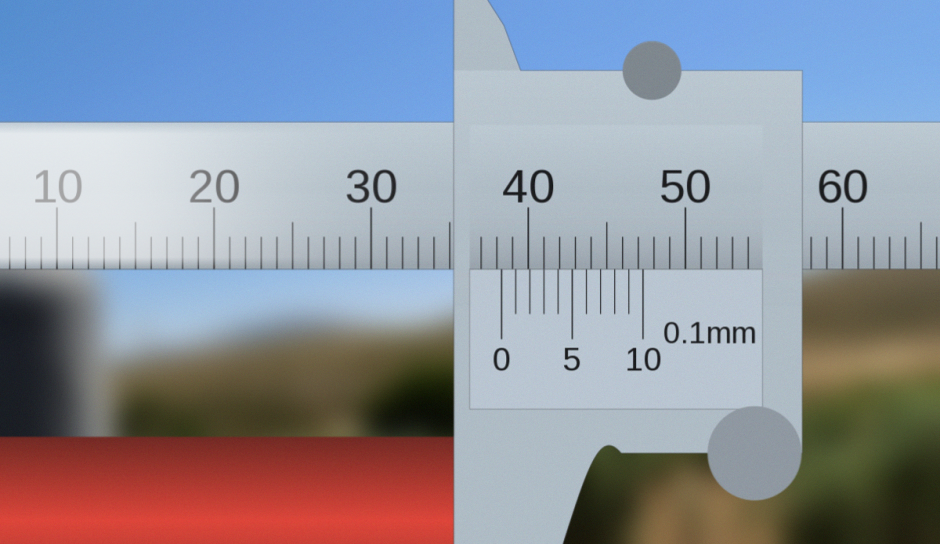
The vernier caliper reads 38.3 mm
